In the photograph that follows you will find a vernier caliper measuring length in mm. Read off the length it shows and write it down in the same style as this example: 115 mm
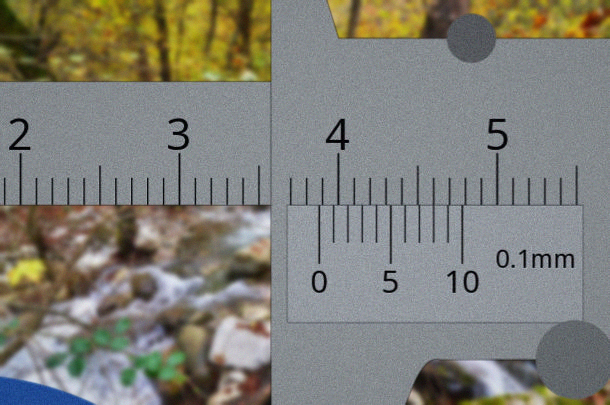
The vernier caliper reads 38.8 mm
